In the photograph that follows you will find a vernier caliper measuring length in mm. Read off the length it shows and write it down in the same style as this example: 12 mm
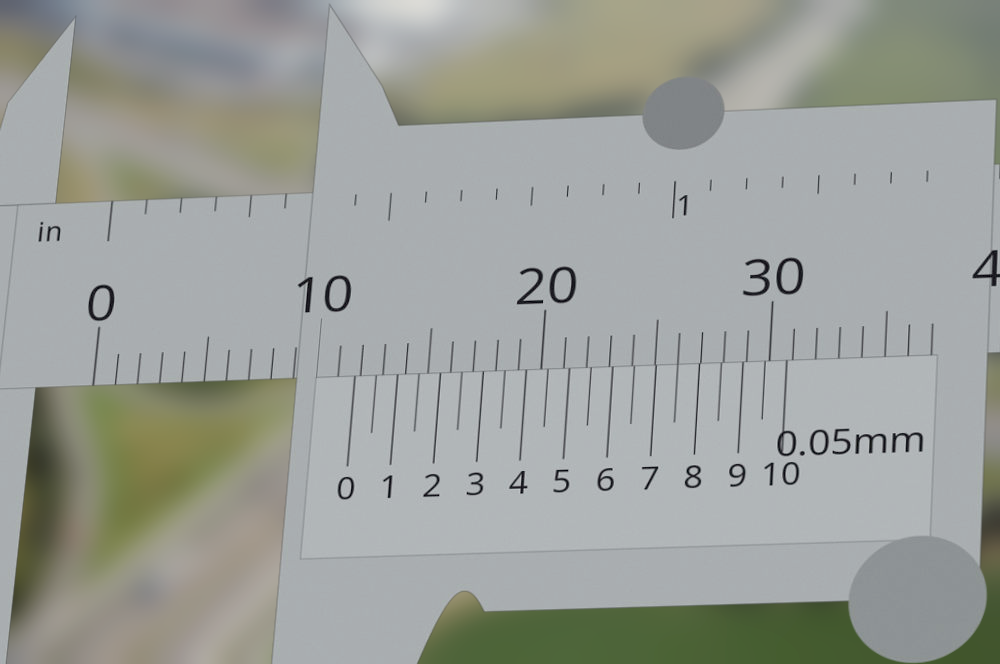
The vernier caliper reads 11.75 mm
